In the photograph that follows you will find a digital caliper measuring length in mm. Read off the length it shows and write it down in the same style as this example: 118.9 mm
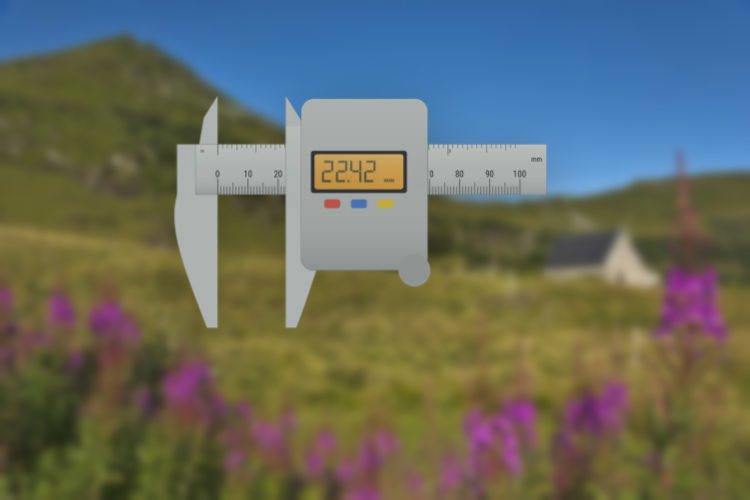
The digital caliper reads 22.42 mm
